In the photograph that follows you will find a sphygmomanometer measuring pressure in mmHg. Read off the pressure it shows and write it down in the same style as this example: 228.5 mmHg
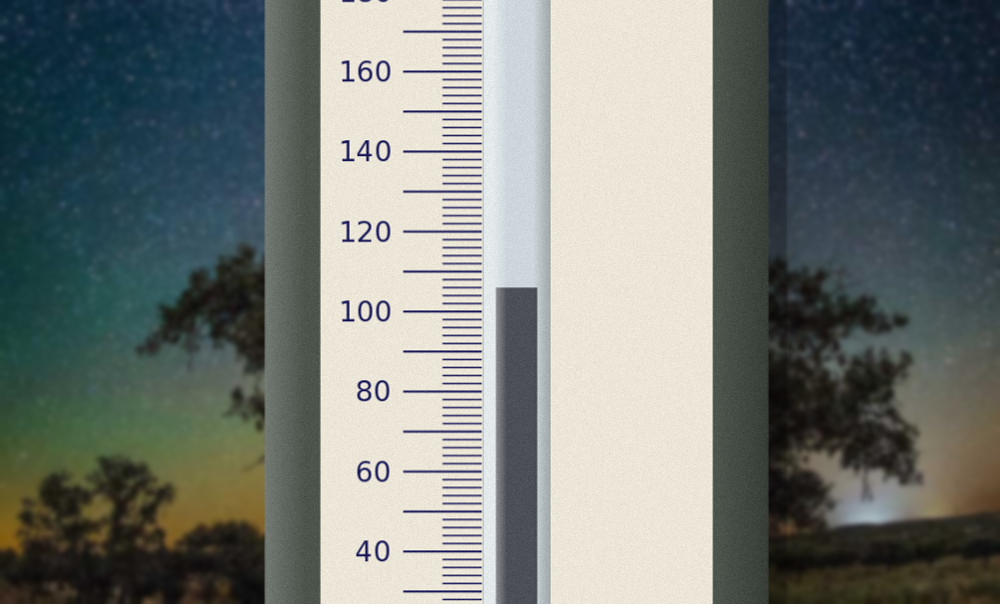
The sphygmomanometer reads 106 mmHg
